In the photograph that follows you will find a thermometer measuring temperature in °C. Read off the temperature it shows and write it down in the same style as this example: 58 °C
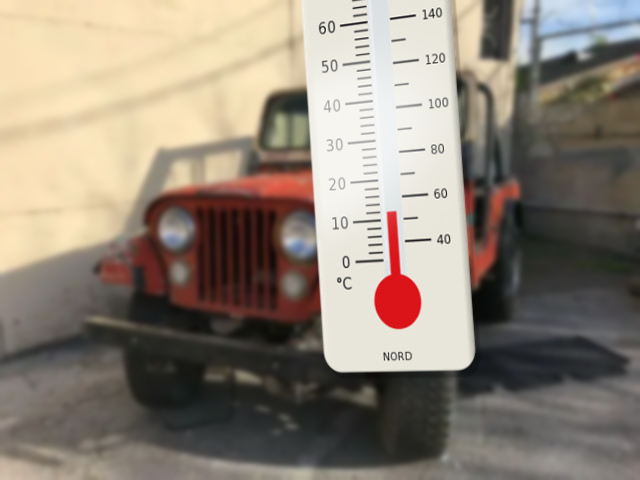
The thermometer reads 12 °C
